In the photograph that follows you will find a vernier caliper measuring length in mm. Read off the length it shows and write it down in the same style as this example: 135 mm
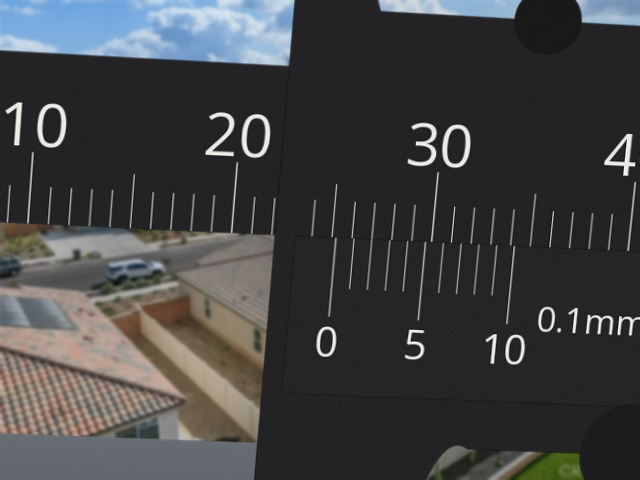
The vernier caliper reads 25.2 mm
